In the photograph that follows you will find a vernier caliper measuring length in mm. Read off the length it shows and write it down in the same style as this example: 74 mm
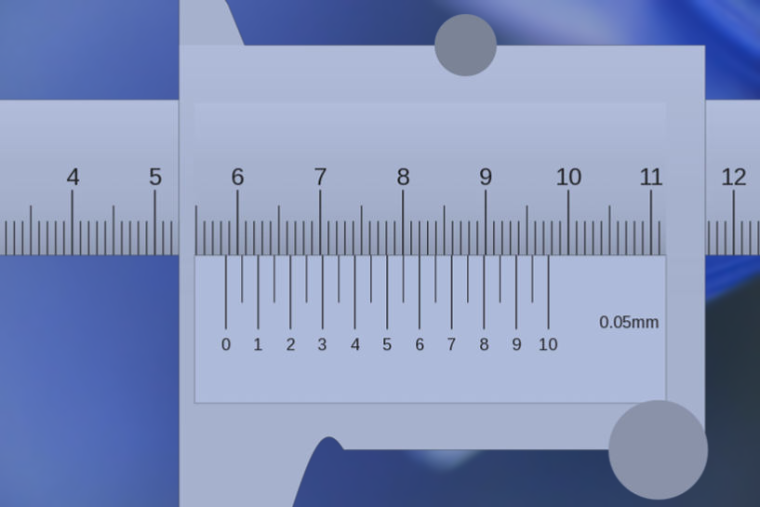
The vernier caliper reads 58.6 mm
